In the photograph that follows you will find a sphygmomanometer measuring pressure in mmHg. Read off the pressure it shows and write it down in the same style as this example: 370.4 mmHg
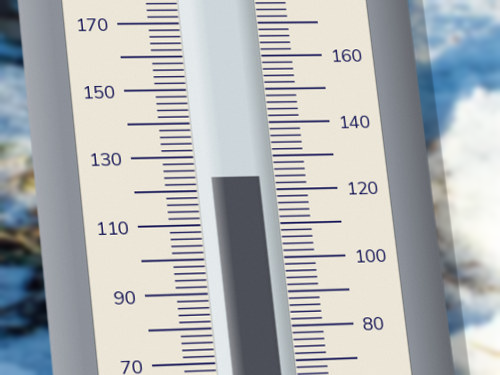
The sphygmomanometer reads 124 mmHg
